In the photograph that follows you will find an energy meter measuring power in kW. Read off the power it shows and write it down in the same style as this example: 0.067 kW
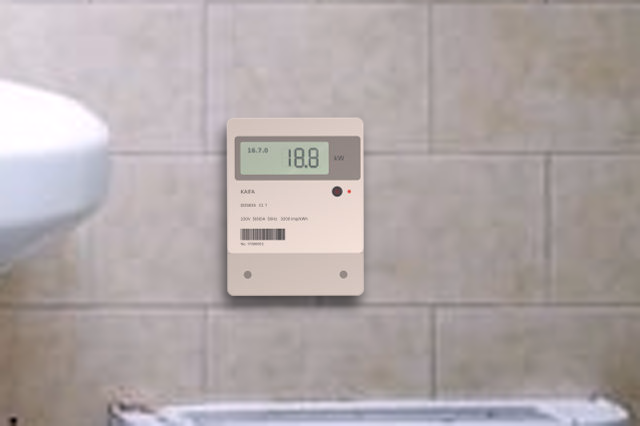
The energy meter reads 18.8 kW
